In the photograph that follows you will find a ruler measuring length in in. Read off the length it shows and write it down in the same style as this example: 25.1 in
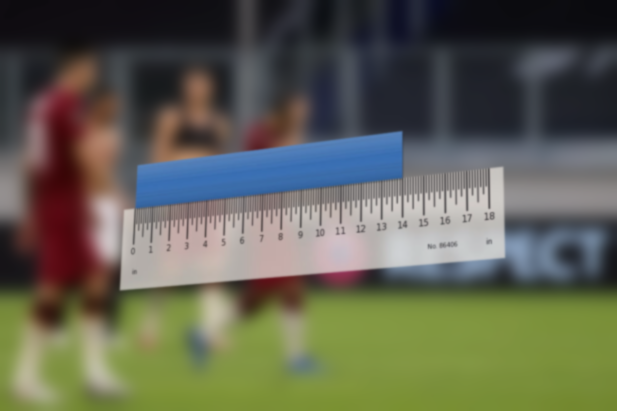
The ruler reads 14 in
